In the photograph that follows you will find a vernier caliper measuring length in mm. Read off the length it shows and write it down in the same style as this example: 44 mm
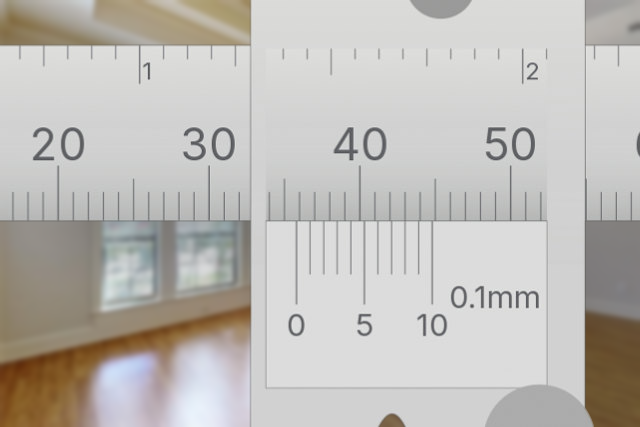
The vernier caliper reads 35.8 mm
